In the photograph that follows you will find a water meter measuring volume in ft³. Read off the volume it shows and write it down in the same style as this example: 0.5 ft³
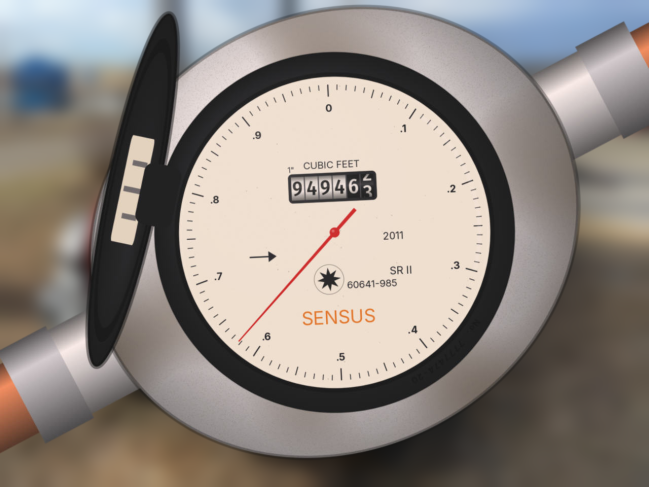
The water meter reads 949462.62 ft³
